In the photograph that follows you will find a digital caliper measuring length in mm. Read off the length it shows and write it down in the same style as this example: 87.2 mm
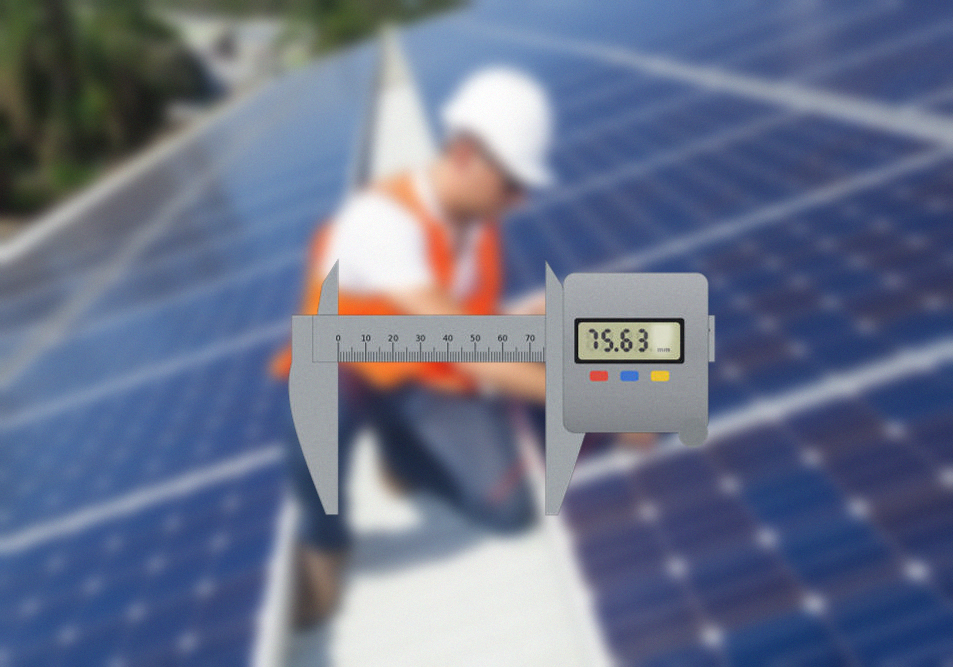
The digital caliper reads 75.63 mm
